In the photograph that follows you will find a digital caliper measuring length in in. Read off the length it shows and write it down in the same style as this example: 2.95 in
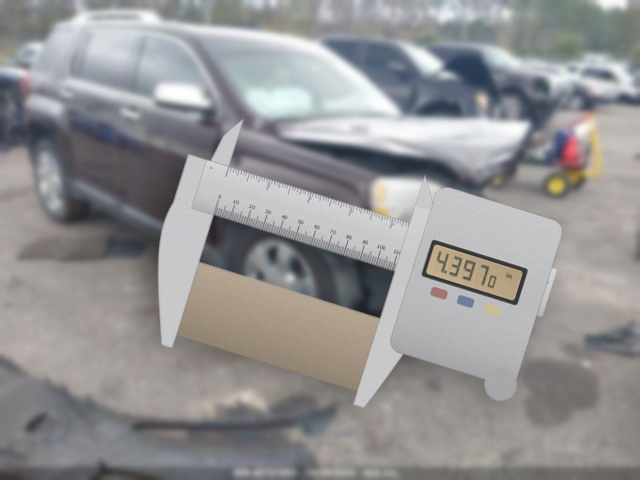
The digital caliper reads 4.3970 in
